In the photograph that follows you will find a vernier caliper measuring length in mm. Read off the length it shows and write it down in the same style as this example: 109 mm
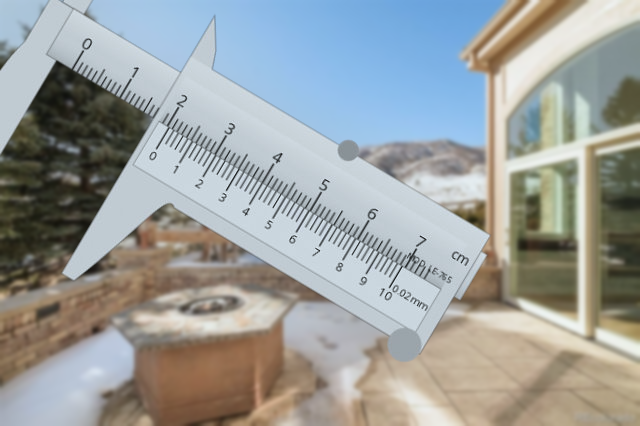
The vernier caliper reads 20.4 mm
